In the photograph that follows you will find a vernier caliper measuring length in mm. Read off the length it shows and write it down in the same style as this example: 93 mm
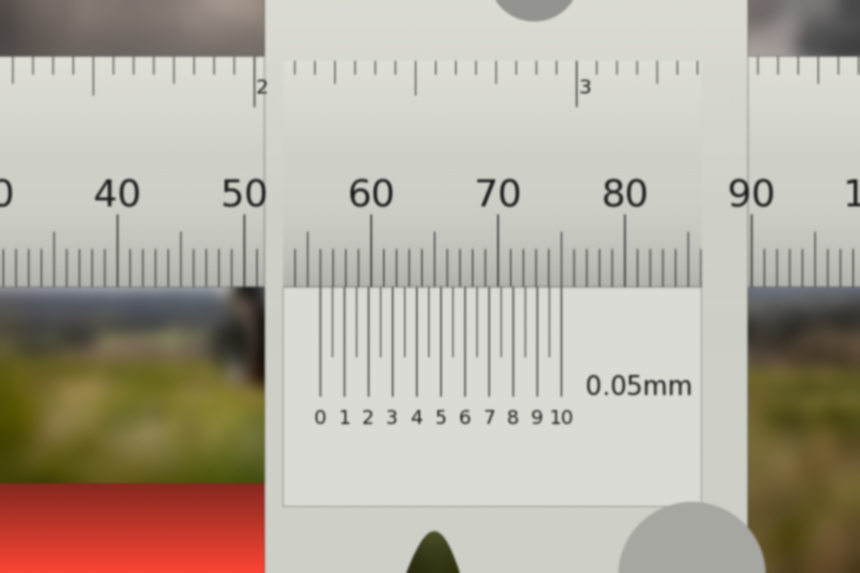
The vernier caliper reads 56.0 mm
